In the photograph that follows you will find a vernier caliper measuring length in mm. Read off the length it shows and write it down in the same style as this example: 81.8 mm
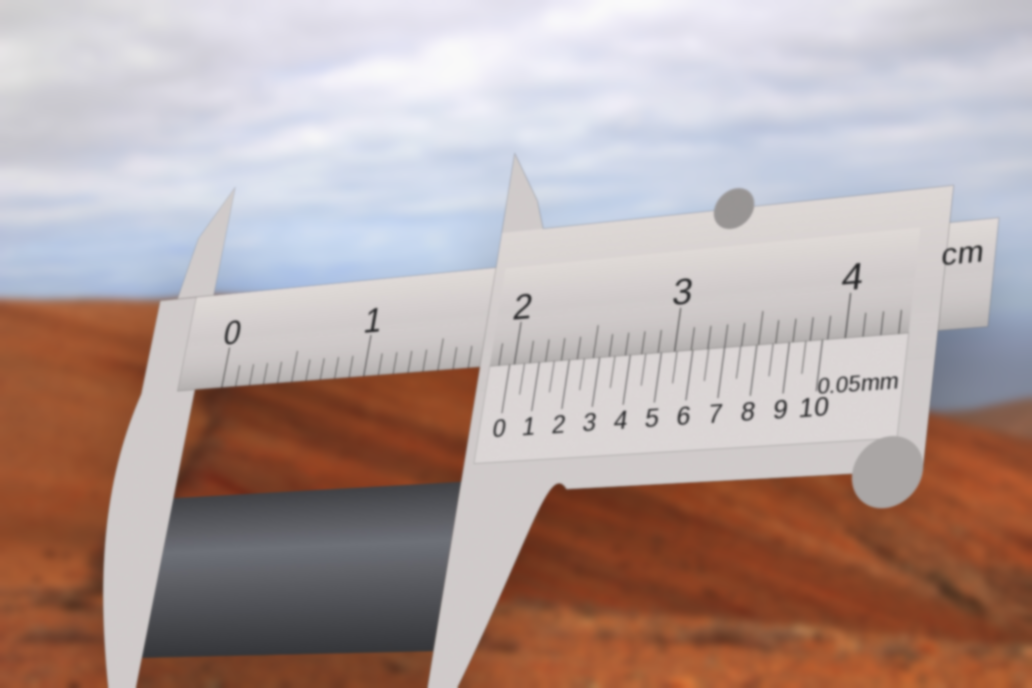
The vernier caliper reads 19.7 mm
